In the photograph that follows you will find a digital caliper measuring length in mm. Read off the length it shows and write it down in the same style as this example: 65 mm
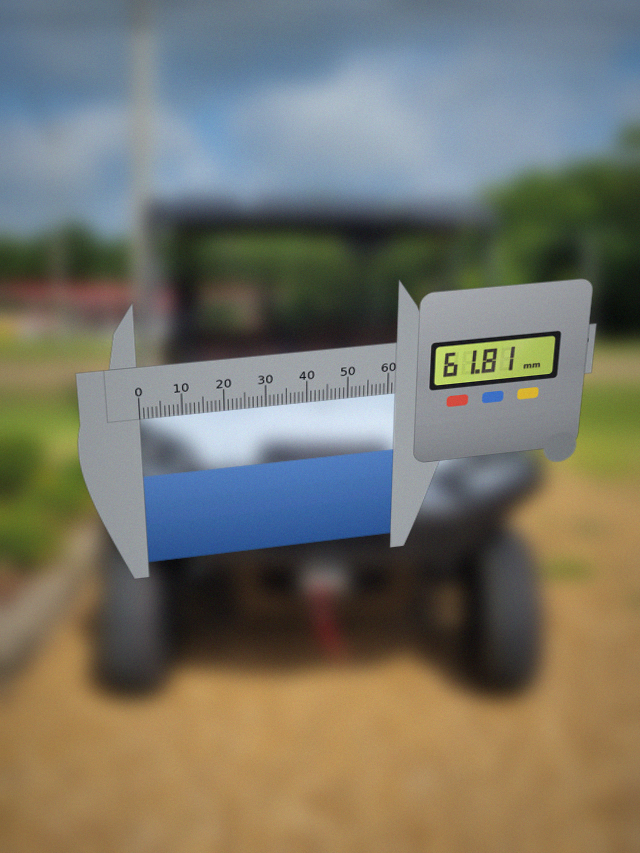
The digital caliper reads 61.81 mm
